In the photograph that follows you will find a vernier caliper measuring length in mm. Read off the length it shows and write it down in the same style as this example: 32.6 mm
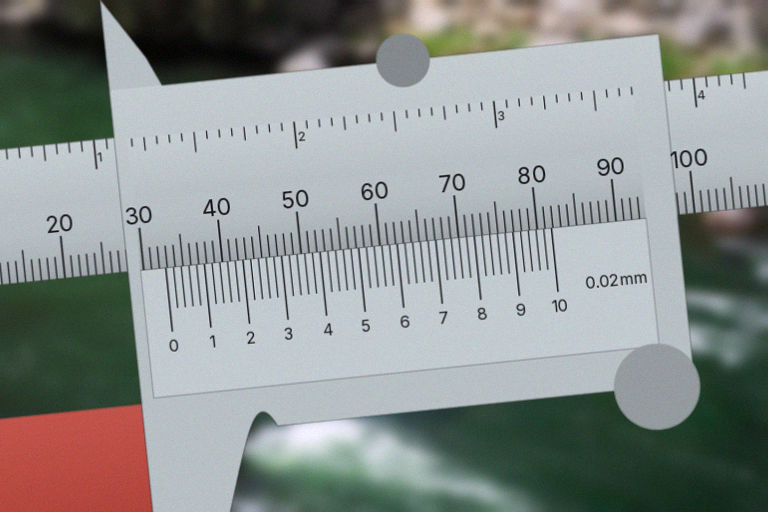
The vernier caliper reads 32.8 mm
